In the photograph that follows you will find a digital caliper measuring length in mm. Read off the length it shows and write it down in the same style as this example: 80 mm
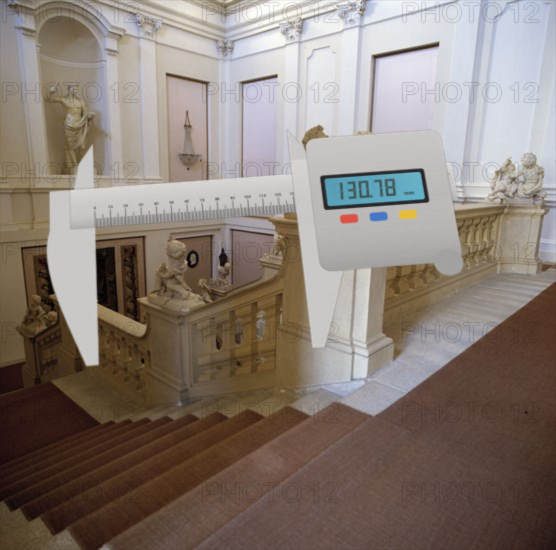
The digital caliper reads 130.78 mm
